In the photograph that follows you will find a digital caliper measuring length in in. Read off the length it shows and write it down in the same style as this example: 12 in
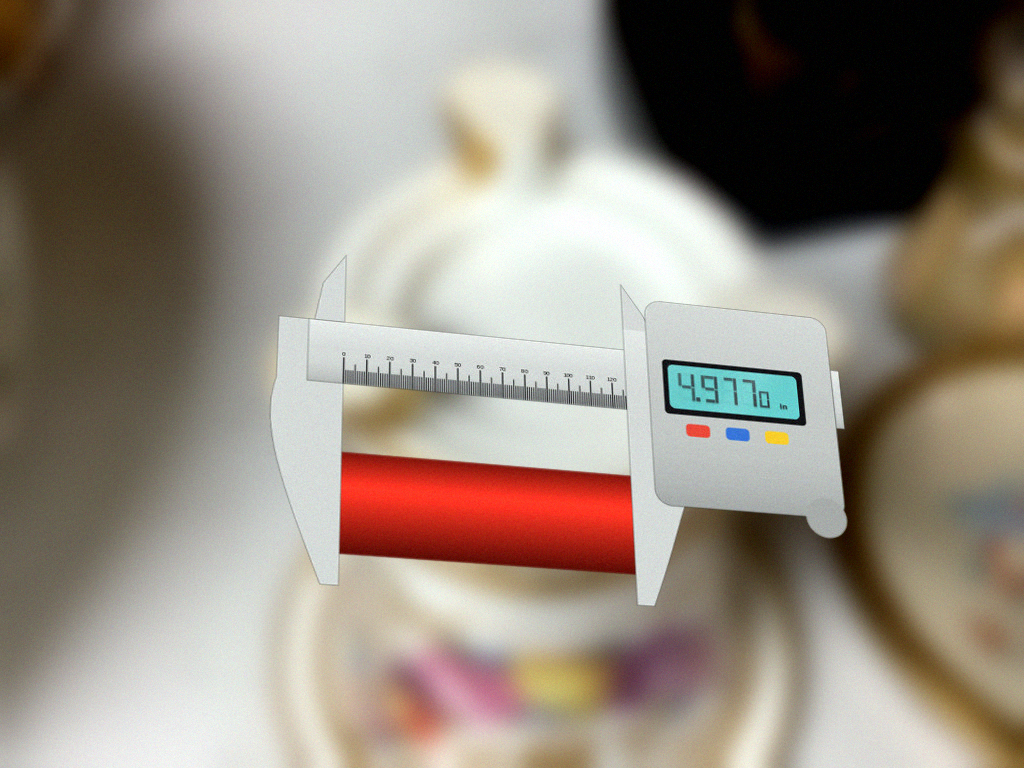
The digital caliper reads 4.9770 in
